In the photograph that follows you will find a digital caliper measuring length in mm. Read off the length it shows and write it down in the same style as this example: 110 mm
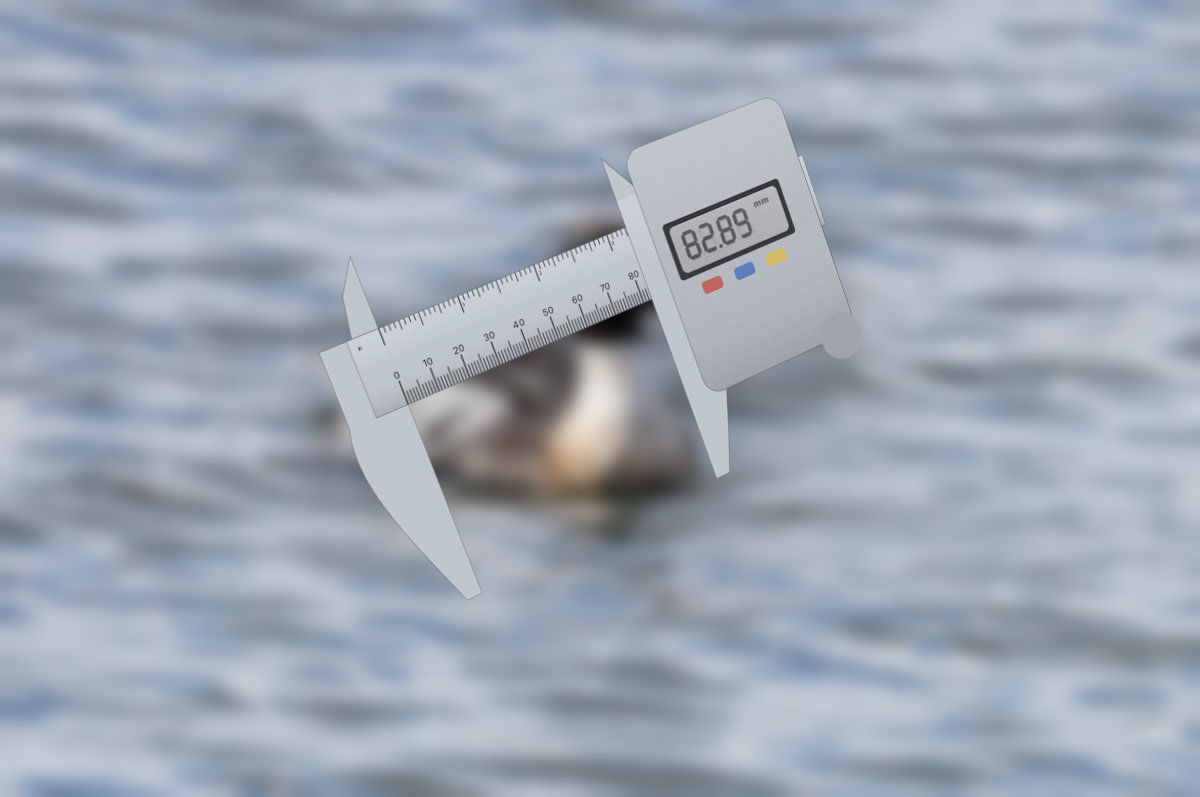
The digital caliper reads 82.89 mm
